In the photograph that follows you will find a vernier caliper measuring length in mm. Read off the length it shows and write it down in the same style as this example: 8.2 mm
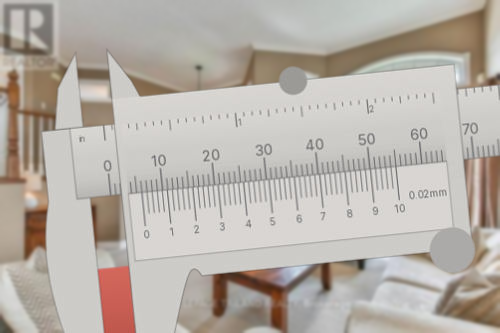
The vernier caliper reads 6.0 mm
